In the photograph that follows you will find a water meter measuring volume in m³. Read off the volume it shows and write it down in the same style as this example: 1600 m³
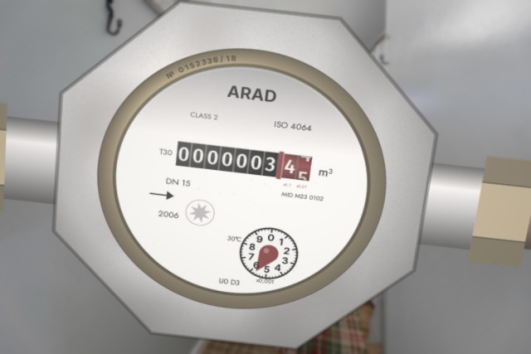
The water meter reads 3.445 m³
